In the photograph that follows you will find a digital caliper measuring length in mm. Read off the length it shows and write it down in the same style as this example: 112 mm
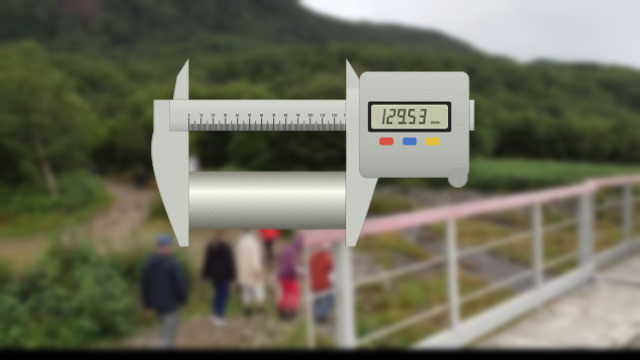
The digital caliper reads 129.53 mm
